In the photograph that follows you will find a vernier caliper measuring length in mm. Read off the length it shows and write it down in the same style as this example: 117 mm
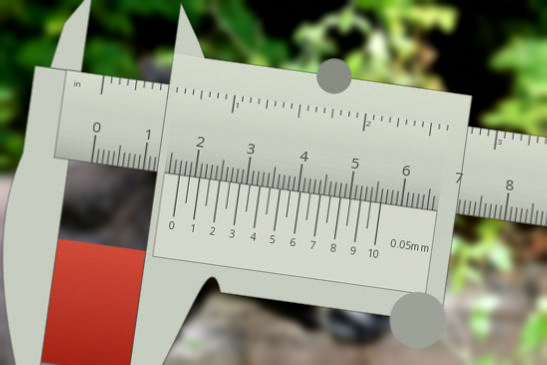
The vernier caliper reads 17.0 mm
